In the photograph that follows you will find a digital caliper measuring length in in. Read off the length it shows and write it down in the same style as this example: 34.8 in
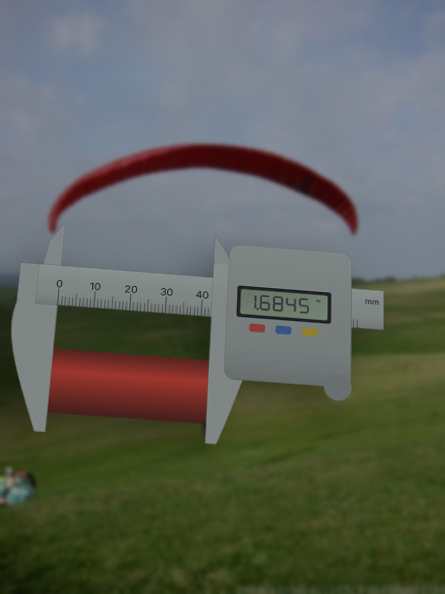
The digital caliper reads 1.6845 in
